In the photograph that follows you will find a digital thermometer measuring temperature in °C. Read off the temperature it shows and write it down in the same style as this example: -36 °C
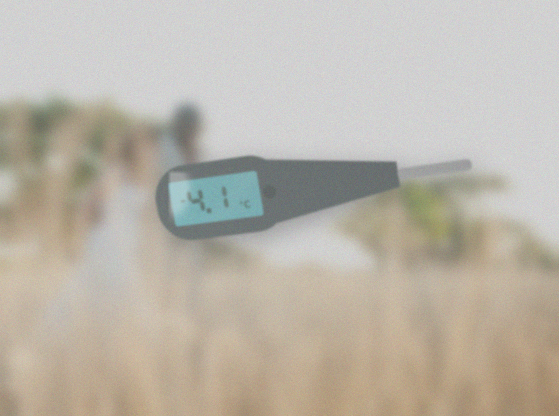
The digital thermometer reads -4.1 °C
